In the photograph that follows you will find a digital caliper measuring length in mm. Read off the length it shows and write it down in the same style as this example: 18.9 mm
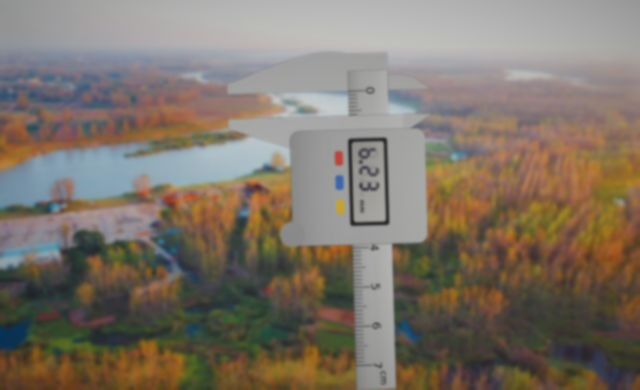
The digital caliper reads 6.23 mm
